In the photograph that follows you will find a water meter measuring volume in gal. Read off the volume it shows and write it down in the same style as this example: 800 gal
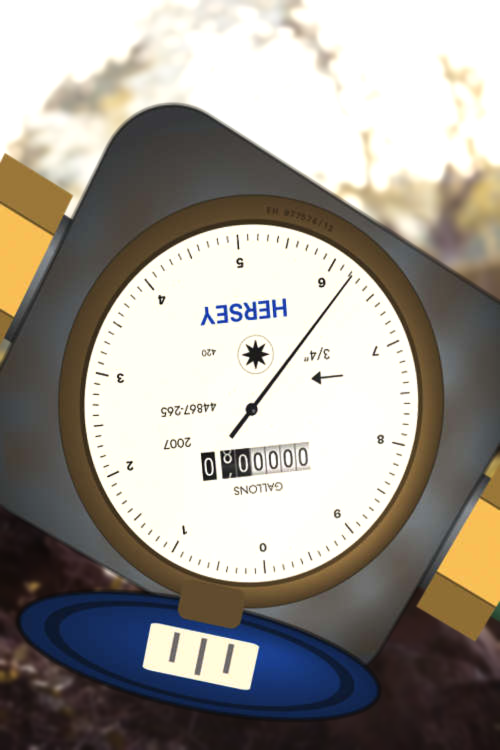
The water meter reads 76.2 gal
